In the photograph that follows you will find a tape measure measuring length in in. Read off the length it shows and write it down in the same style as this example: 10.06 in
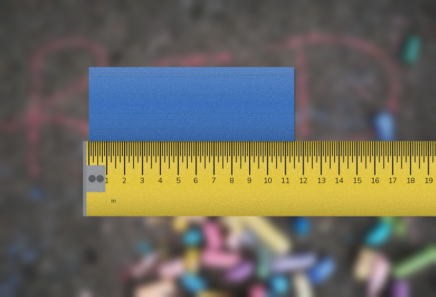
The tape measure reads 11.5 in
